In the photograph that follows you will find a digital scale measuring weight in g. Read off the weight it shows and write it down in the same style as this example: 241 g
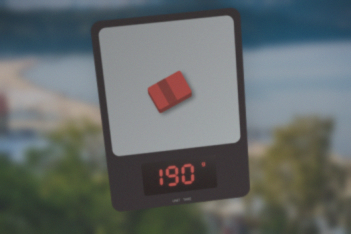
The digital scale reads 190 g
